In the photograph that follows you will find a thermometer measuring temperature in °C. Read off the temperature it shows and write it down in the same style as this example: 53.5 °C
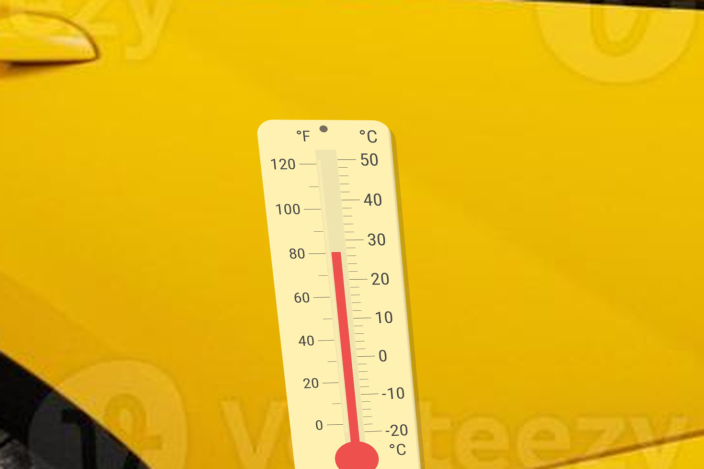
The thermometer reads 27 °C
